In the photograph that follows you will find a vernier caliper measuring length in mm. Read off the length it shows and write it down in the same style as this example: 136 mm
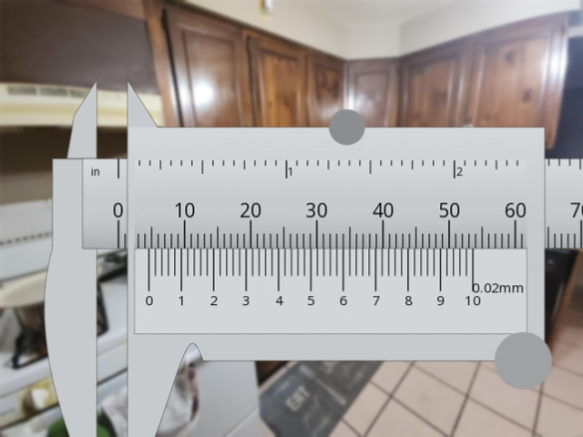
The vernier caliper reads 4.6 mm
